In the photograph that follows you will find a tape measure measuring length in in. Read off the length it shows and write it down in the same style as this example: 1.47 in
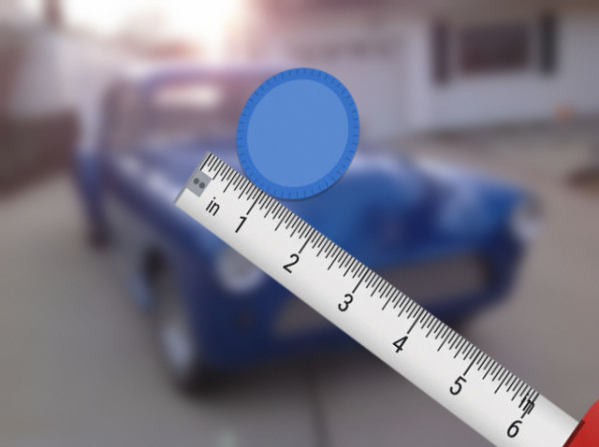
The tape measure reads 1.875 in
